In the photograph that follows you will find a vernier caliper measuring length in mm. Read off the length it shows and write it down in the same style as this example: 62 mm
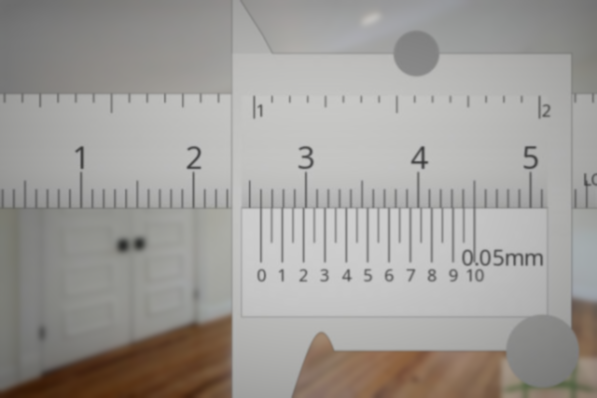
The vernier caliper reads 26.0 mm
